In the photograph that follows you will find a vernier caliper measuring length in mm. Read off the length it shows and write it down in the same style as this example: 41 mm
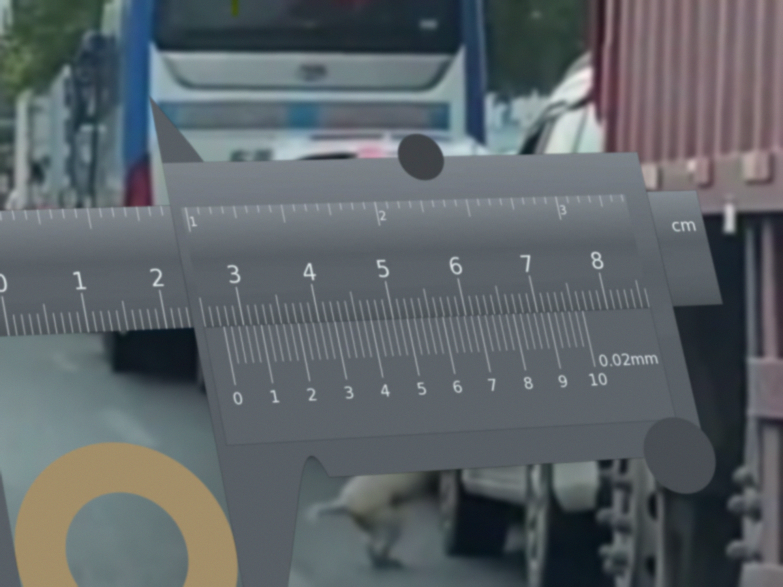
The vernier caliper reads 27.4 mm
